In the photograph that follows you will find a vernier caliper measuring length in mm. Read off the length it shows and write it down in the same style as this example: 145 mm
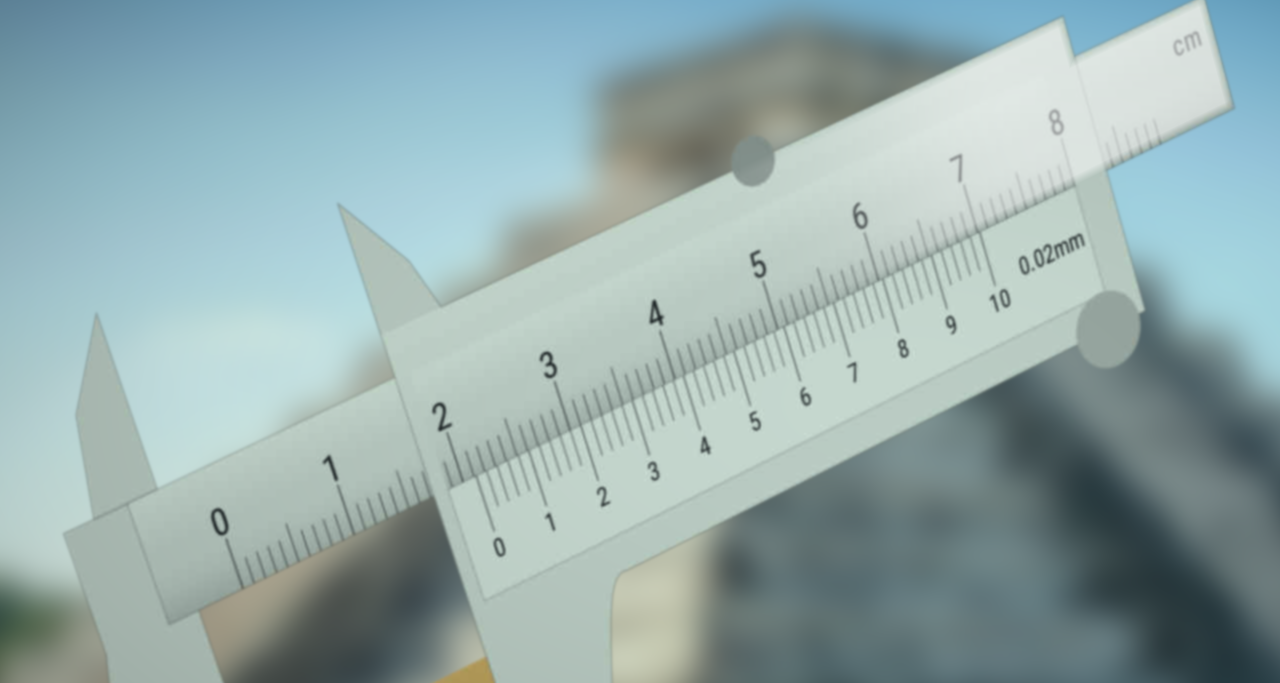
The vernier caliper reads 21.2 mm
